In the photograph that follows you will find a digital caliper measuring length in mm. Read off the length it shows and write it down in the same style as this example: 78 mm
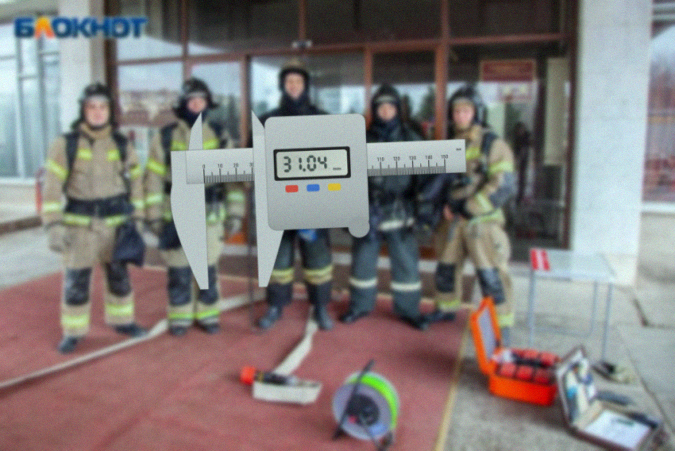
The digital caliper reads 31.04 mm
